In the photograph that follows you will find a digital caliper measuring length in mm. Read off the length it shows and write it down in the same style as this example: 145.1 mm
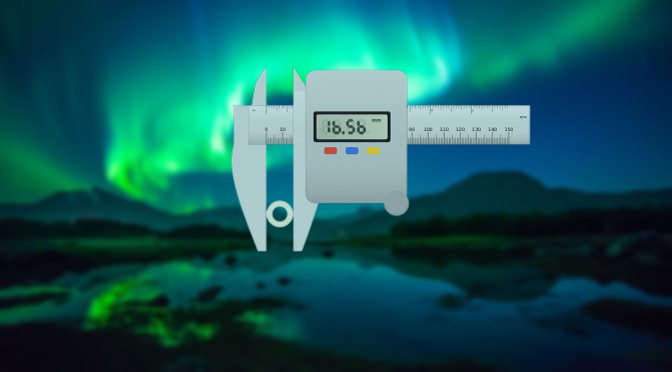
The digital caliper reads 16.56 mm
